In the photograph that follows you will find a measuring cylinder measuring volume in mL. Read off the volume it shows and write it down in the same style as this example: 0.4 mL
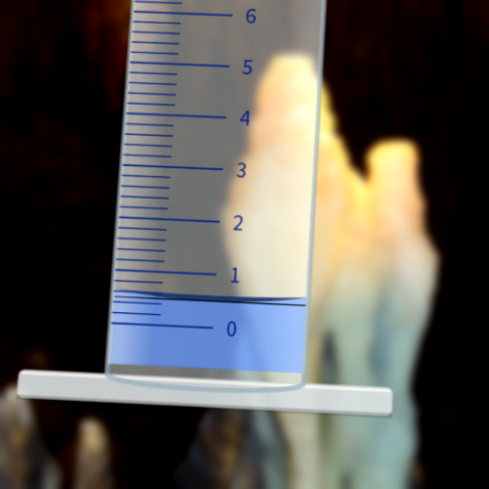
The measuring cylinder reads 0.5 mL
